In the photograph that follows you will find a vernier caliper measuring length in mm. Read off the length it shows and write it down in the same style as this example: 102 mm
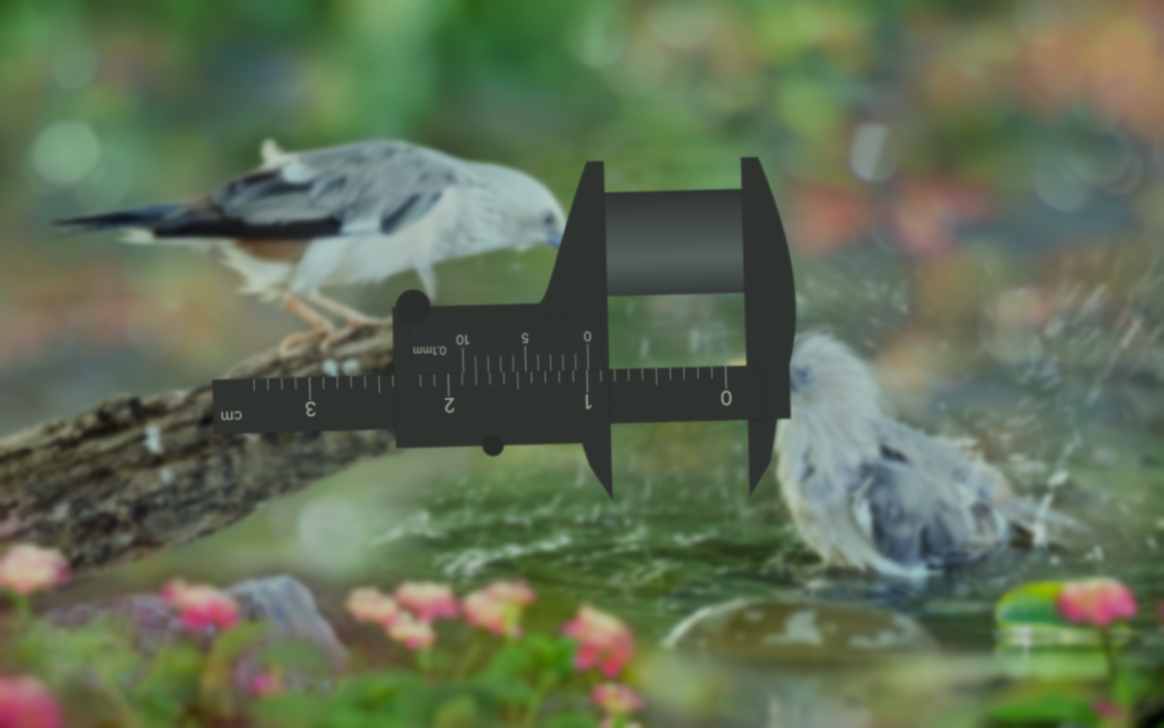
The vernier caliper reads 9.9 mm
